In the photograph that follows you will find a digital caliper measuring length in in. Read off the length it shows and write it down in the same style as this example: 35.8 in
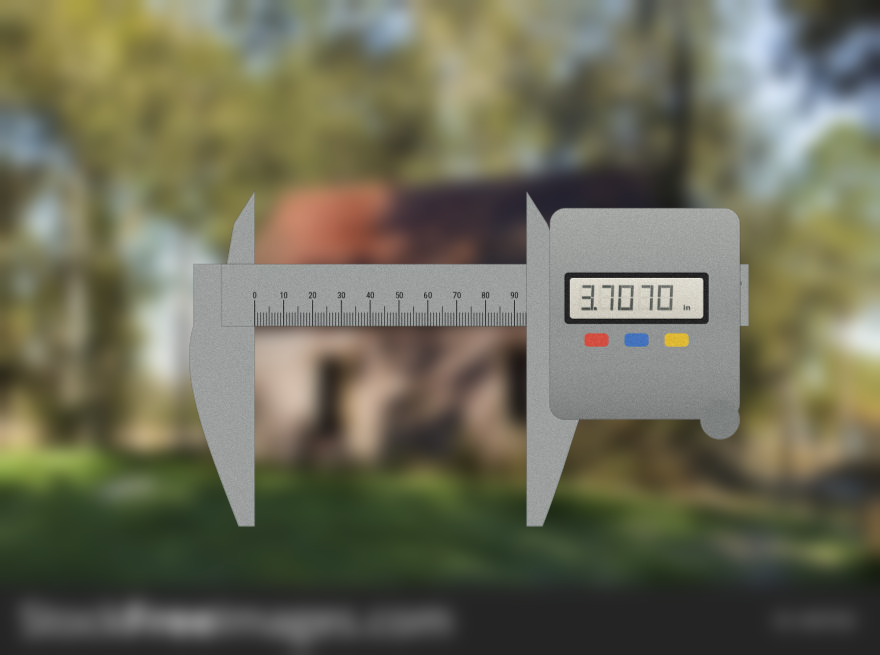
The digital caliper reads 3.7070 in
